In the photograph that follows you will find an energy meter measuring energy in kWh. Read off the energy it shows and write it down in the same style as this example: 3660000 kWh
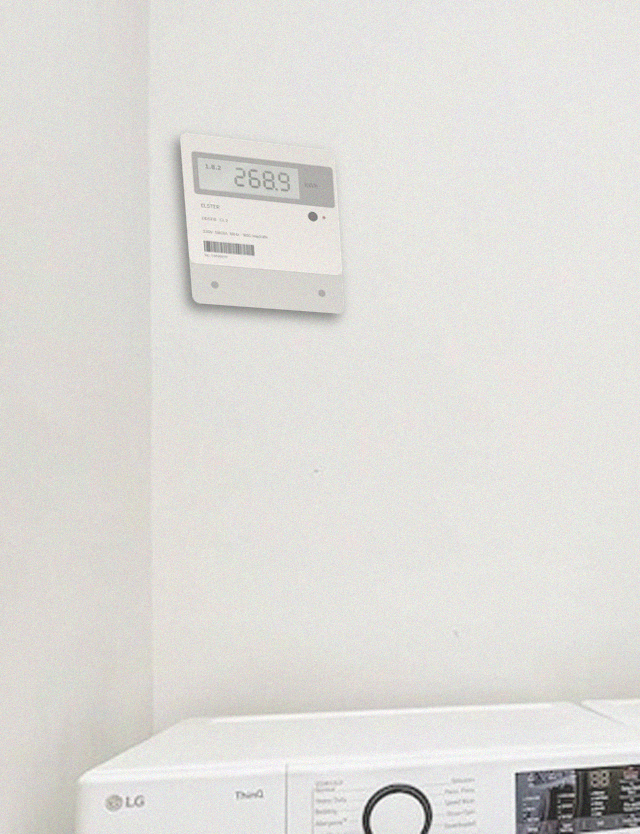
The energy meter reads 268.9 kWh
